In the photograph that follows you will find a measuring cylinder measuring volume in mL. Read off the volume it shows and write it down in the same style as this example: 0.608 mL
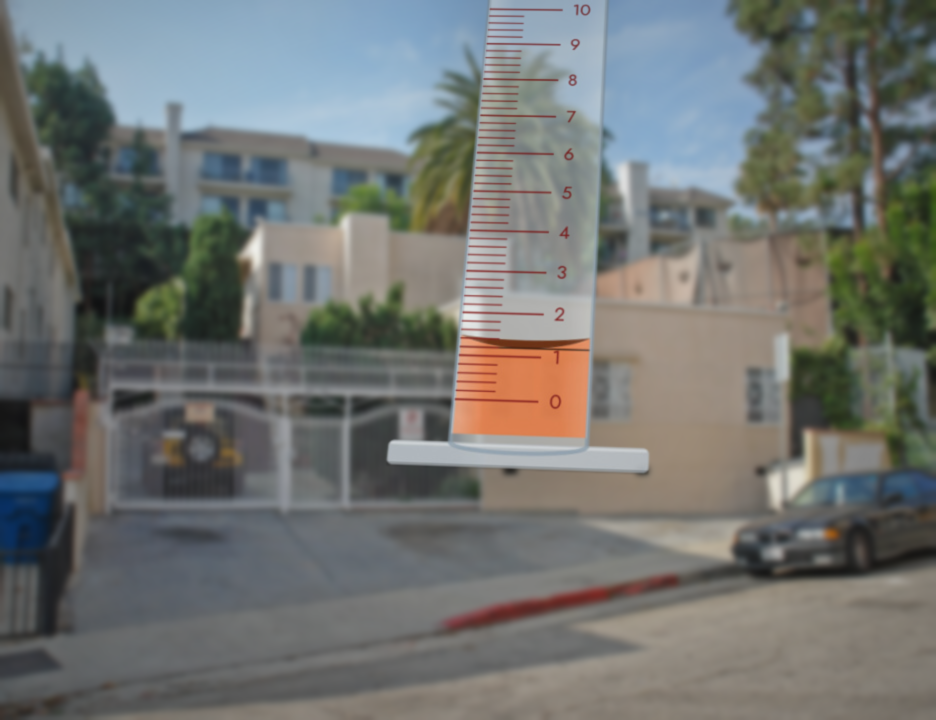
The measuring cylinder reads 1.2 mL
